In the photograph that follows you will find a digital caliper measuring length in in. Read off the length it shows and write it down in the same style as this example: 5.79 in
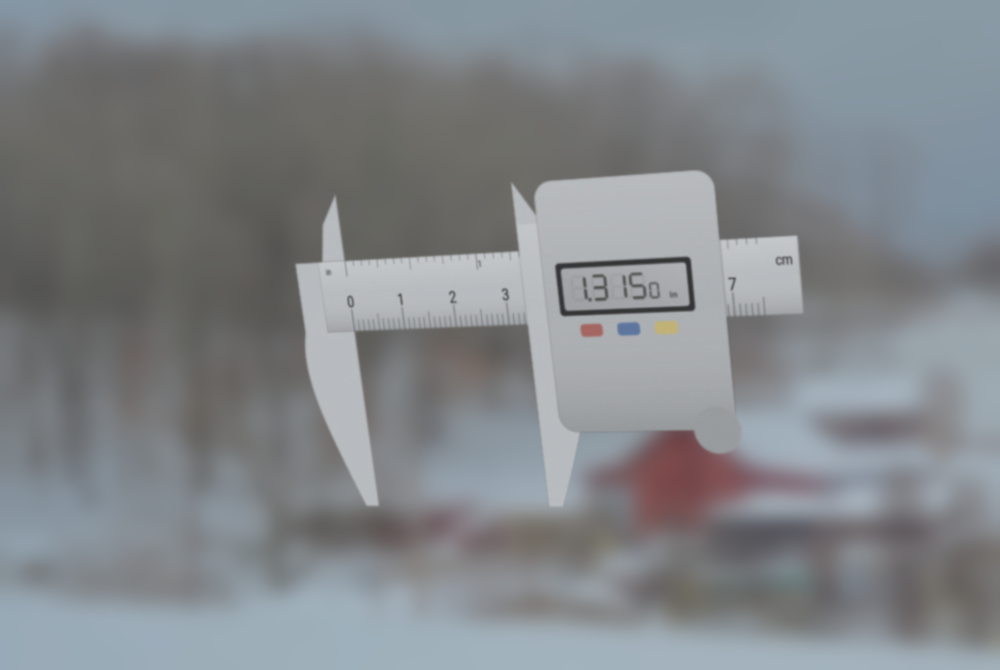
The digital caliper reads 1.3150 in
